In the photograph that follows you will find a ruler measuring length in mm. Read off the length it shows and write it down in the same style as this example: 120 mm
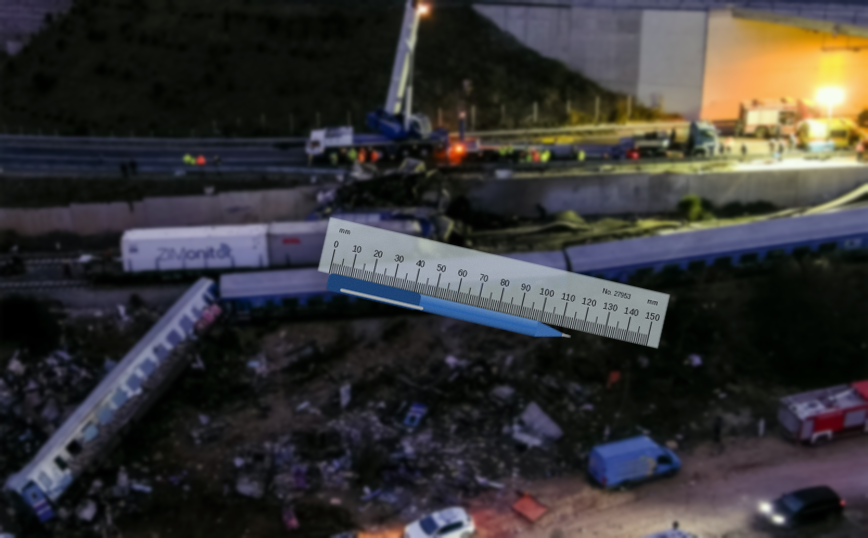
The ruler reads 115 mm
